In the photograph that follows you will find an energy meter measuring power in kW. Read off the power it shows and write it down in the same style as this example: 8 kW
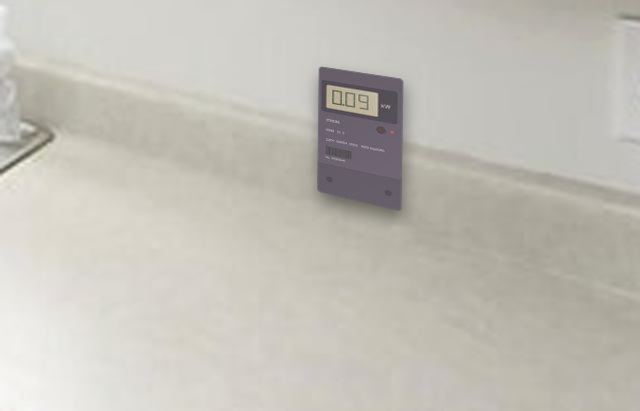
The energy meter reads 0.09 kW
